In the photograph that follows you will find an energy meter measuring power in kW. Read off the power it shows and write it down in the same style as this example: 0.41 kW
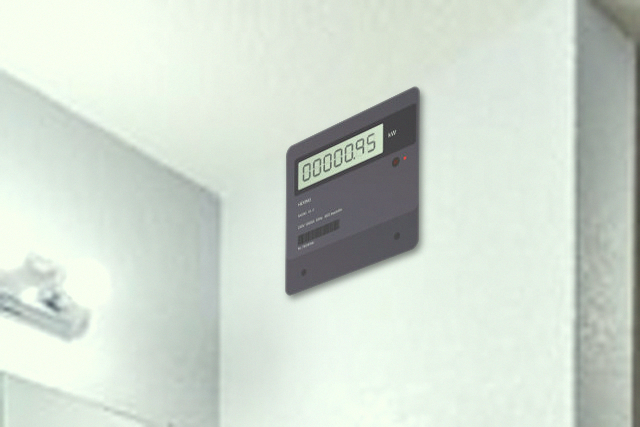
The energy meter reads 0.95 kW
